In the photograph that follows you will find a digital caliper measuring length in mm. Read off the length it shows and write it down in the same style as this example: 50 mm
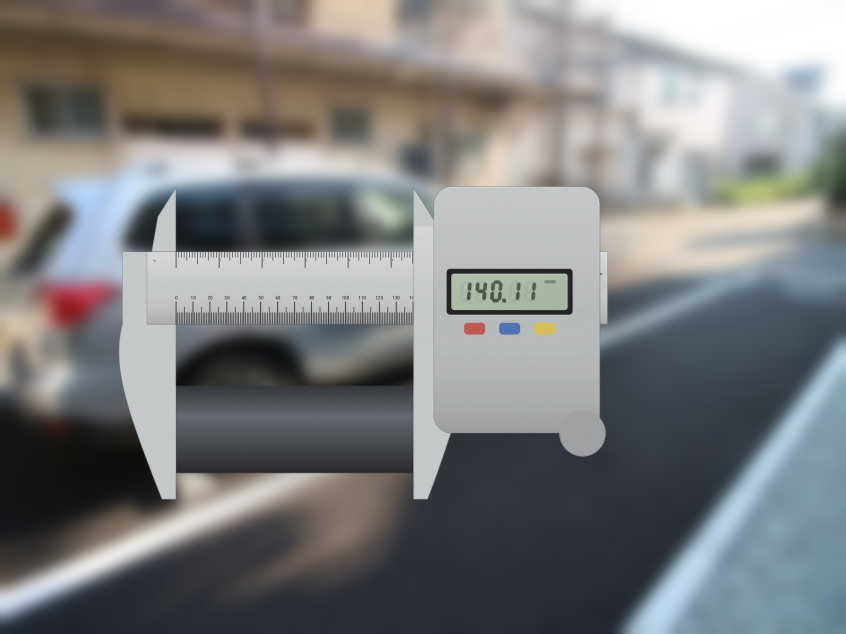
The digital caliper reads 140.11 mm
